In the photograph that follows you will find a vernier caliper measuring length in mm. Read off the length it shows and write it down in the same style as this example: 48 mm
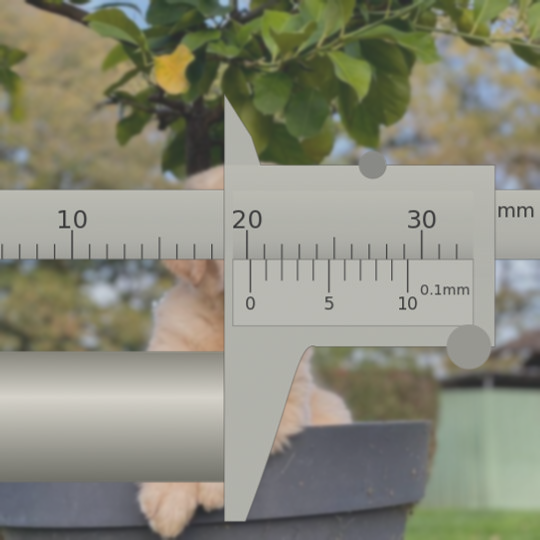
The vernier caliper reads 20.2 mm
